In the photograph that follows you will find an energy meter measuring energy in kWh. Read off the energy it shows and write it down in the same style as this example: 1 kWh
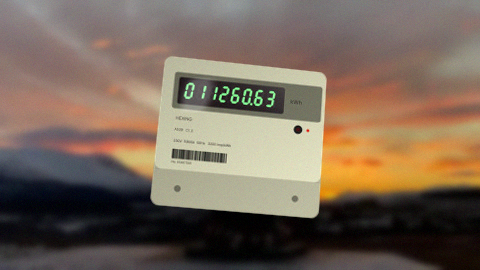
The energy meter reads 11260.63 kWh
